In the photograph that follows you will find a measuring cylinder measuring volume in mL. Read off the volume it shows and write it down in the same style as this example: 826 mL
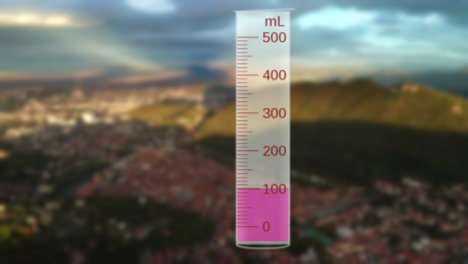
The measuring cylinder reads 100 mL
